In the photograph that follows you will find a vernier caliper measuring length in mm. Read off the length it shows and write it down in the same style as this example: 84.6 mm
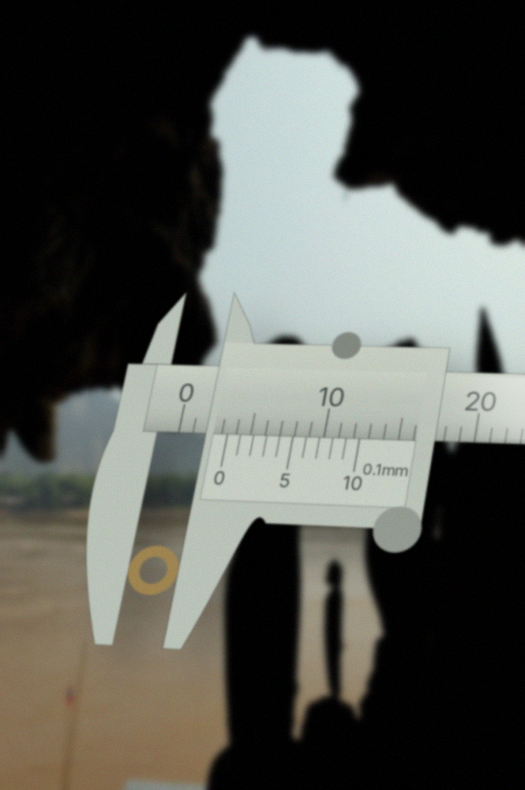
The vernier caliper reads 3.4 mm
